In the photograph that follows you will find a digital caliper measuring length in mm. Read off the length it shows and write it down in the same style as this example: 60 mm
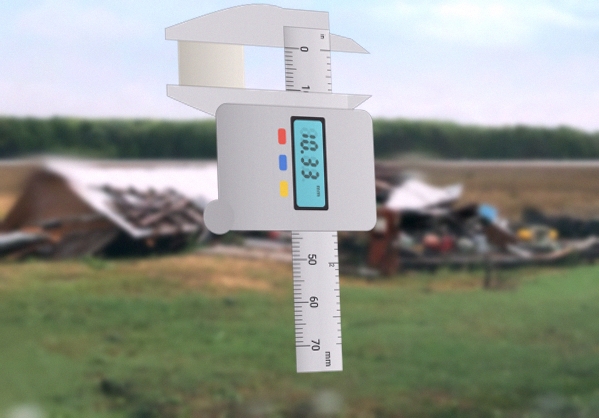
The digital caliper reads 10.33 mm
